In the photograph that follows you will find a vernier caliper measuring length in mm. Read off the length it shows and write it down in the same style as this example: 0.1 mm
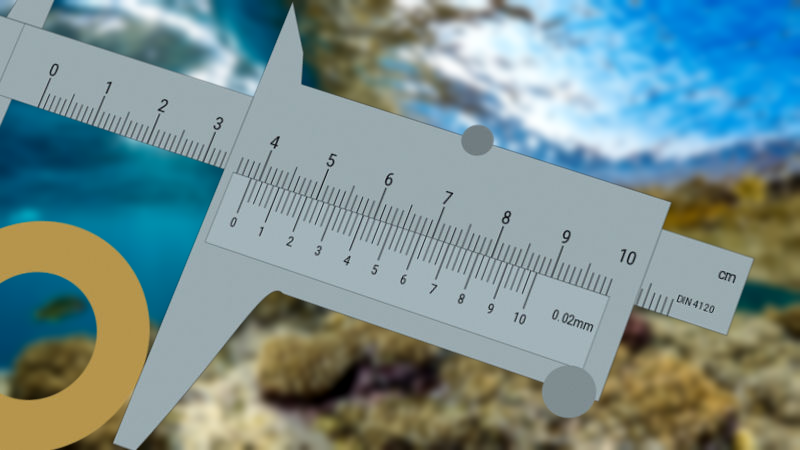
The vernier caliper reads 38.6 mm
